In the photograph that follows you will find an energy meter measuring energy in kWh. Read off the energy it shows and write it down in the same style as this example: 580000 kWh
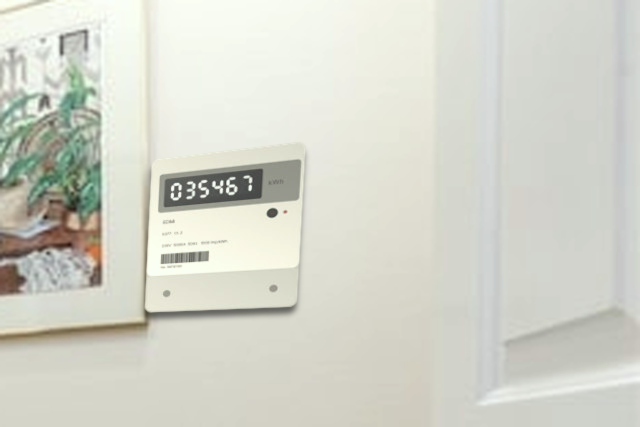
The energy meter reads 35467 kWh
